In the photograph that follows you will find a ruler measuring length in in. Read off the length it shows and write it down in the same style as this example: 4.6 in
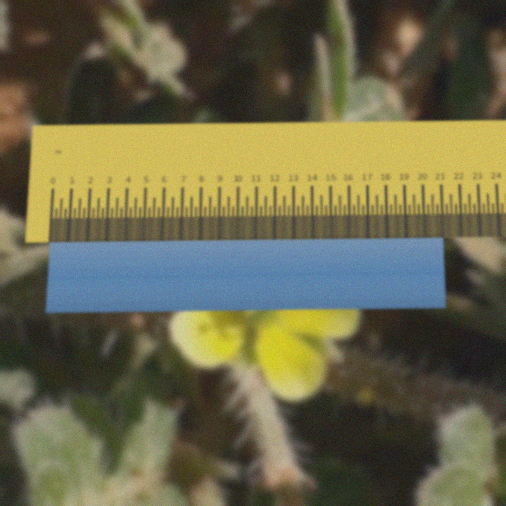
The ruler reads 21 in
